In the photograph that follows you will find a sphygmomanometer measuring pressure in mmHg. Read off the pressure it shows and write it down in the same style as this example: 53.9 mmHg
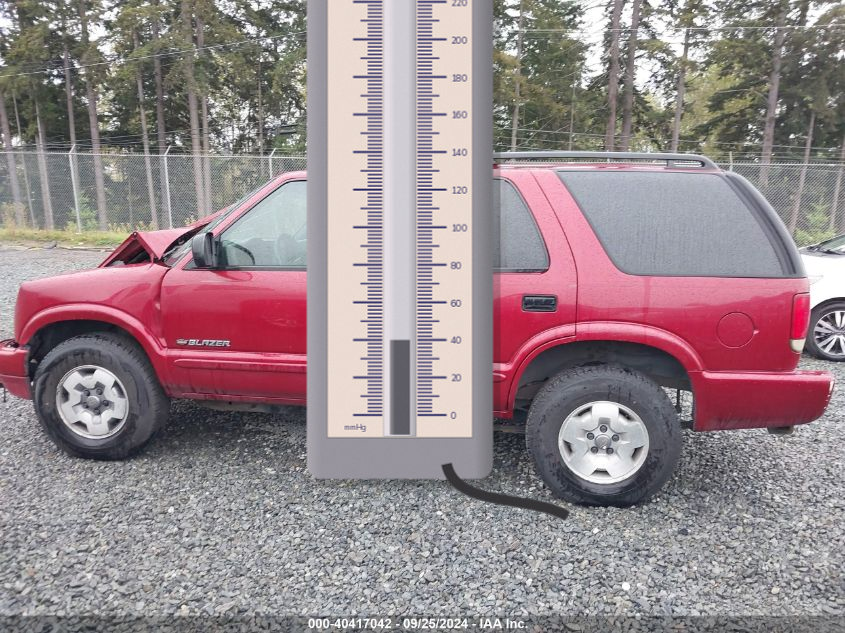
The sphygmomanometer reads 40 mmHg
